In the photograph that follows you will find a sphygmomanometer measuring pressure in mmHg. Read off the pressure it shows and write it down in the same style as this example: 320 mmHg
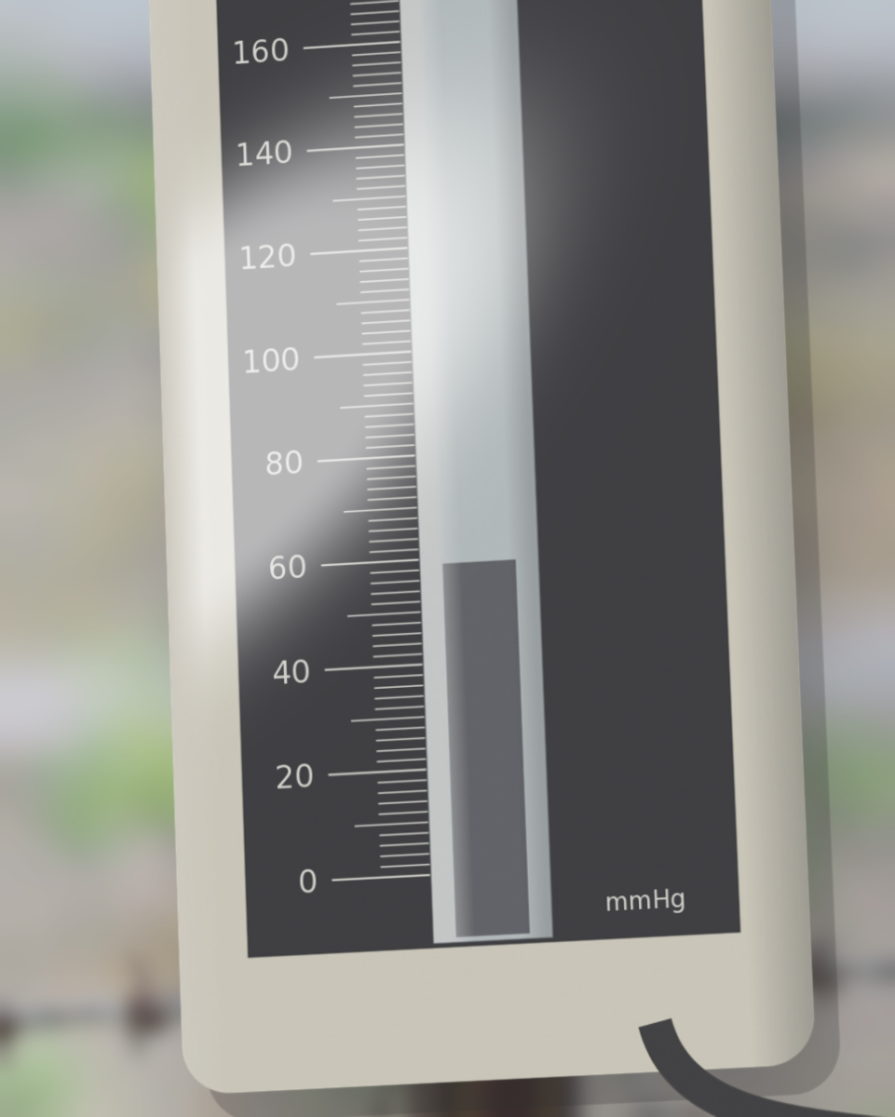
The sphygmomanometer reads 59 mmHg
